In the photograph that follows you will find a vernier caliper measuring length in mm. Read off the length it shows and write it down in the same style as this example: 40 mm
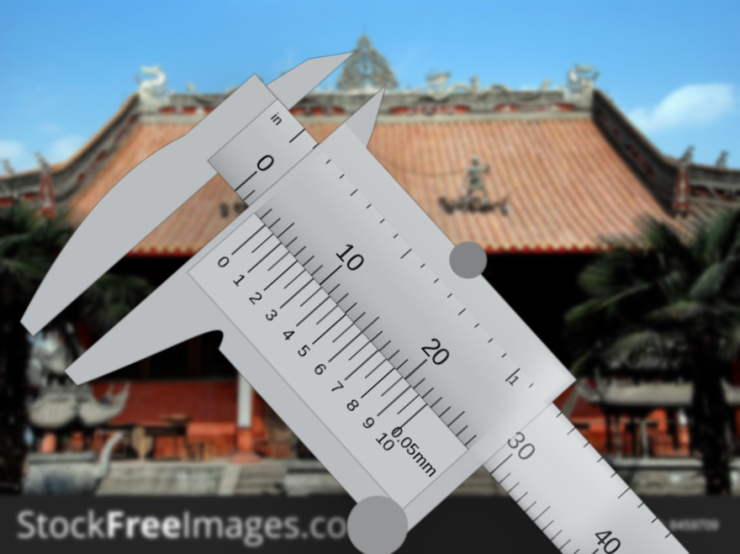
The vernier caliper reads 3.6 mm
